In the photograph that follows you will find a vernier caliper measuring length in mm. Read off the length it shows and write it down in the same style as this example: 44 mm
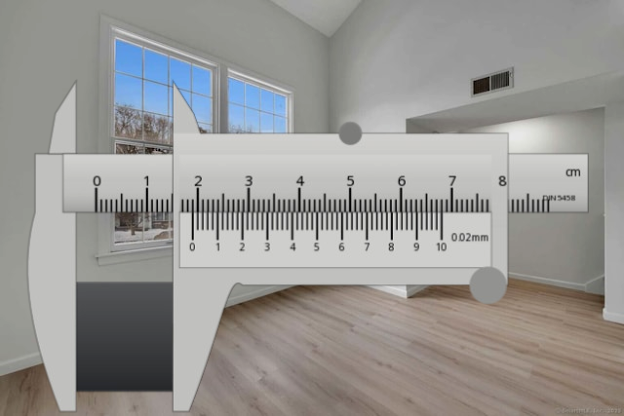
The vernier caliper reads 19.0 mm
